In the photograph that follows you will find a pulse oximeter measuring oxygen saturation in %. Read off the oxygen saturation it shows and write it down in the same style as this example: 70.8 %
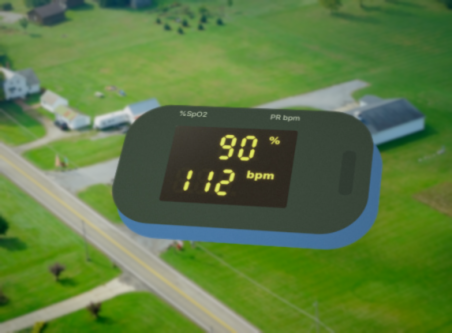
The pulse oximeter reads 90 %
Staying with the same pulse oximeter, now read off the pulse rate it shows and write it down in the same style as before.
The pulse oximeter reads 112 bpm
